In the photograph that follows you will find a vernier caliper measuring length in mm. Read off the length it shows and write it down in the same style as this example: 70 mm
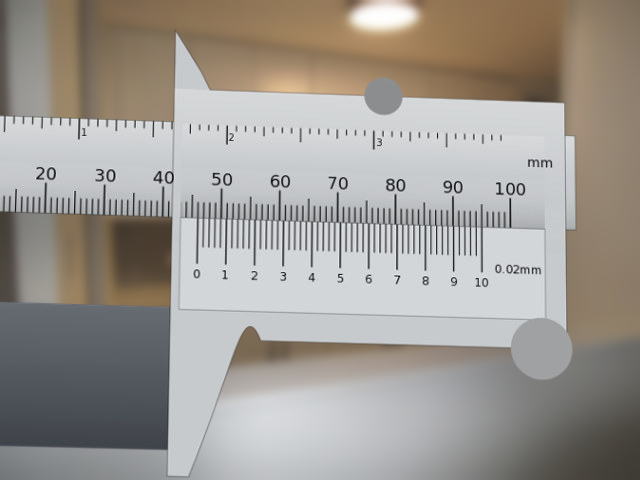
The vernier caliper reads 46.0 mm
